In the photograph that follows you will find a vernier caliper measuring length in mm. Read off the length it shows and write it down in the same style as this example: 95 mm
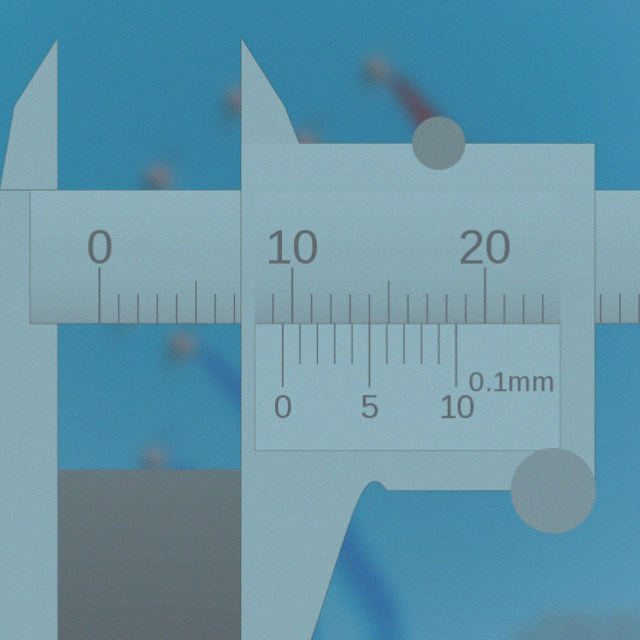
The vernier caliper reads 9.5 mm
